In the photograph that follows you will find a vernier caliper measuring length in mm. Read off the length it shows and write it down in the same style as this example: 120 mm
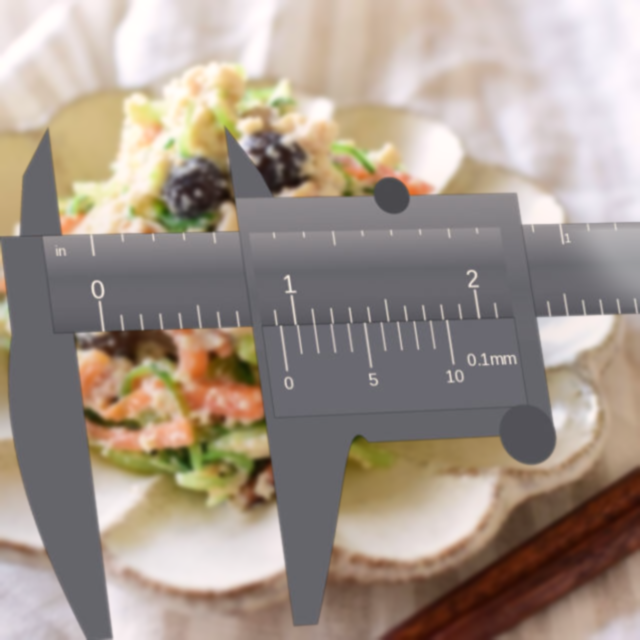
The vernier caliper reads 9.2 mm
